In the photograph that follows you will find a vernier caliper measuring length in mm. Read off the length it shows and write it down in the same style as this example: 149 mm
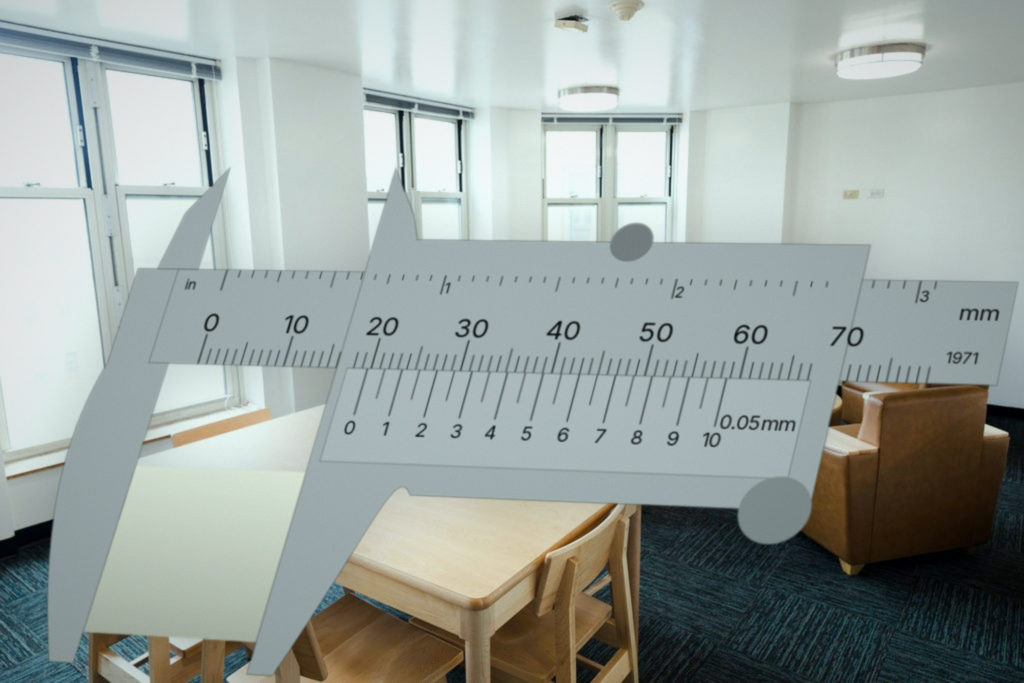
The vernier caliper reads 19.6 mm
